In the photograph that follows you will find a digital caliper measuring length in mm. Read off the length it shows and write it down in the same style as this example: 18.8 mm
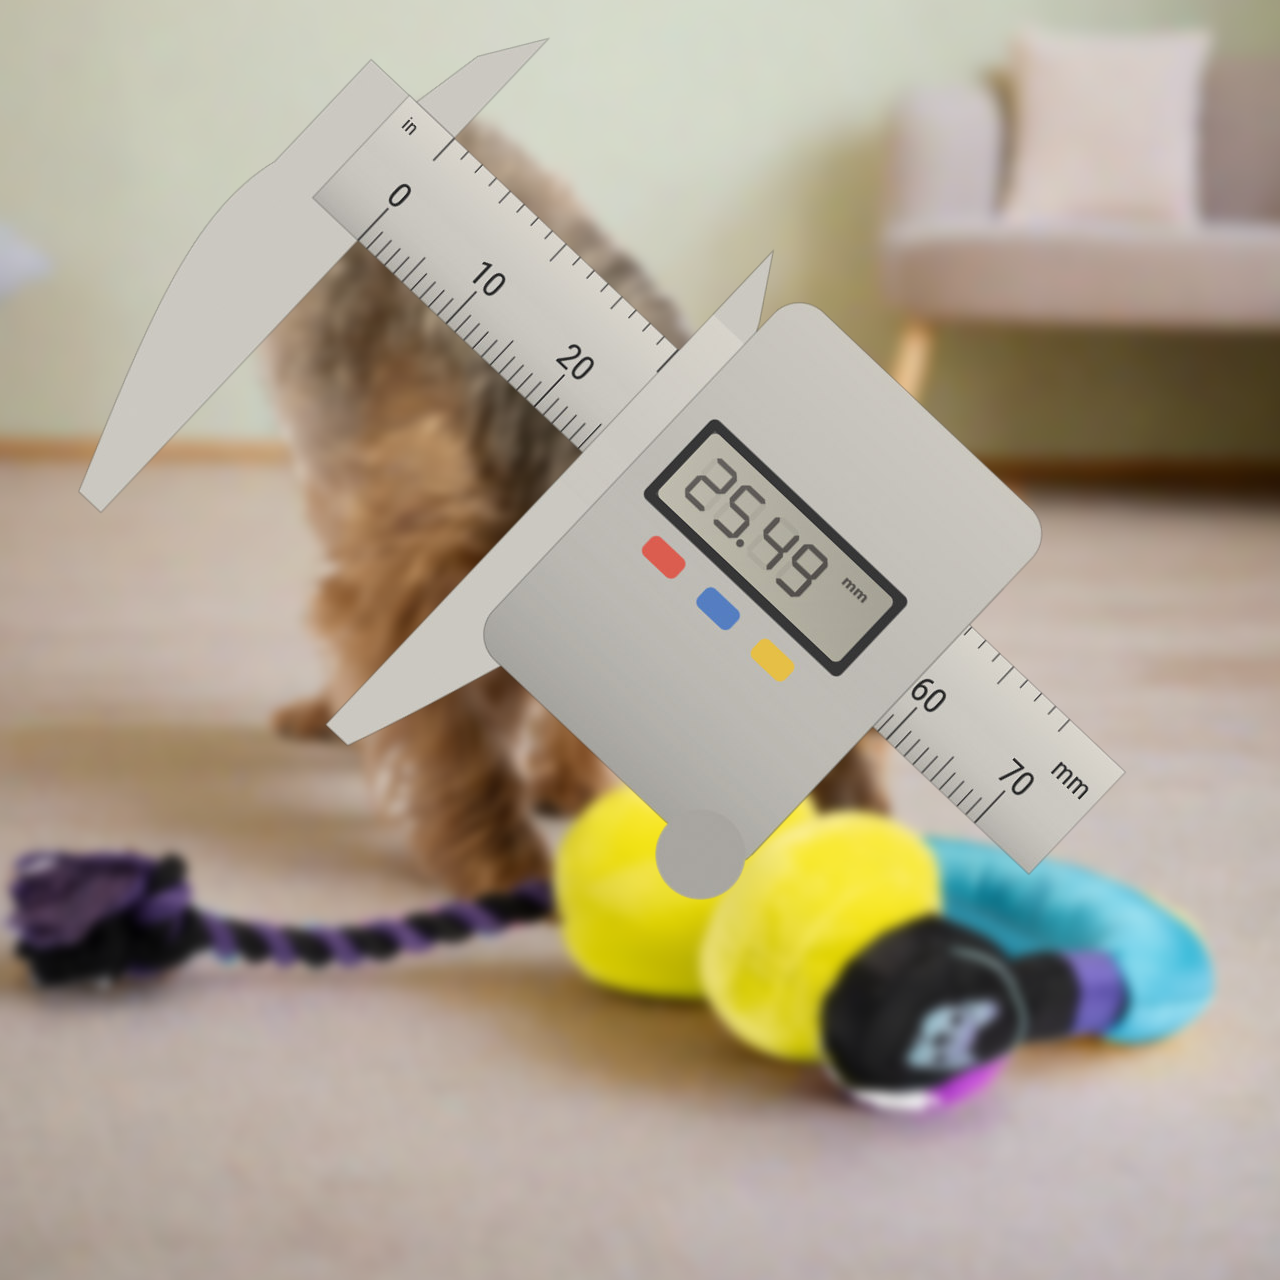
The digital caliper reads 25.49 mm
